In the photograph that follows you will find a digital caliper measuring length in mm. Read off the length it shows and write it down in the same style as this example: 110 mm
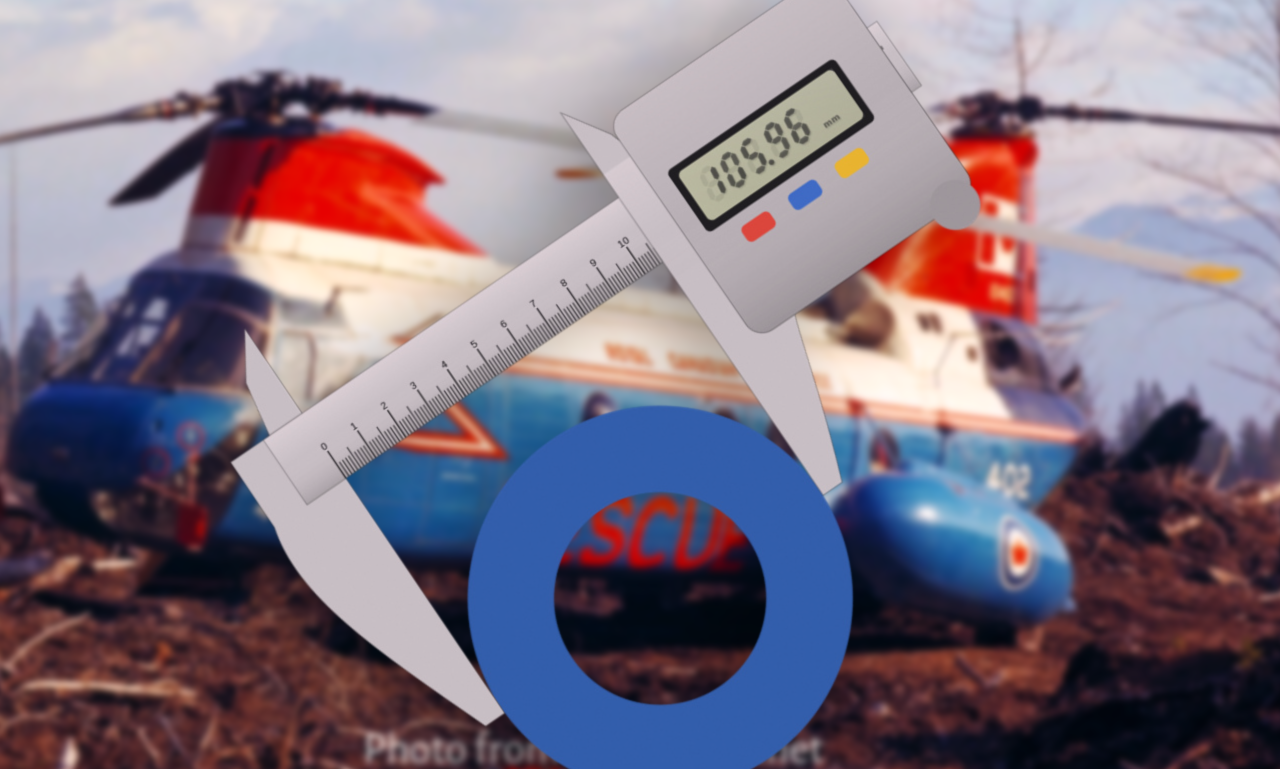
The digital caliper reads 105.96 mm
